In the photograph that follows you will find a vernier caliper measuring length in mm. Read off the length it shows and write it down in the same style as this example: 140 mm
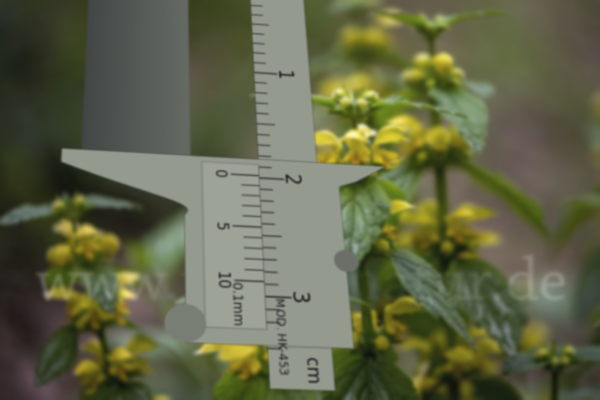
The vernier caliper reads 19.8 mm
